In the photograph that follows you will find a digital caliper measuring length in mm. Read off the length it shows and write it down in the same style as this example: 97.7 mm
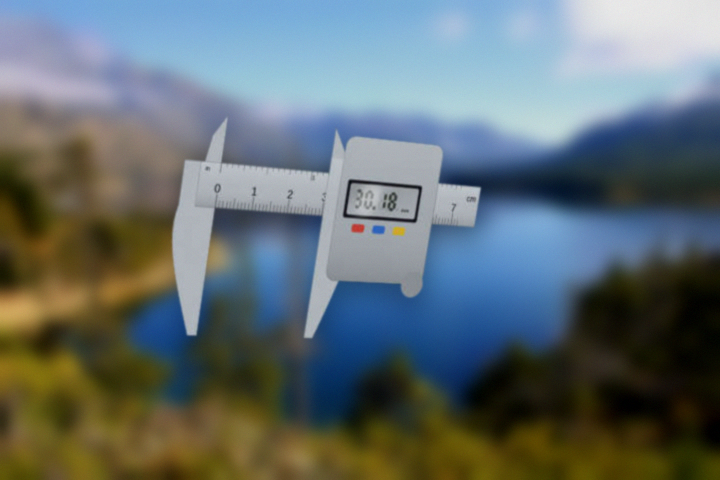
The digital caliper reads 30.18 mm
